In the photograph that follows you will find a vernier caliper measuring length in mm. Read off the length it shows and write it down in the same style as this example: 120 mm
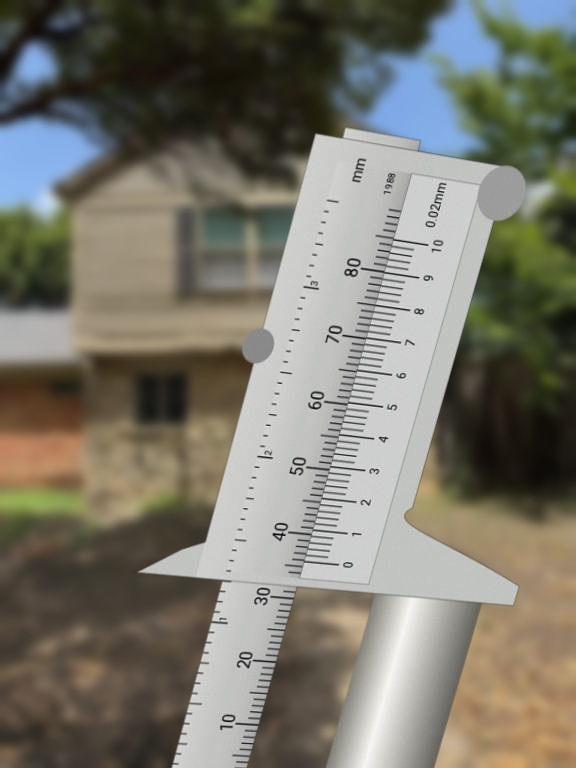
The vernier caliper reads 35.8 mm
